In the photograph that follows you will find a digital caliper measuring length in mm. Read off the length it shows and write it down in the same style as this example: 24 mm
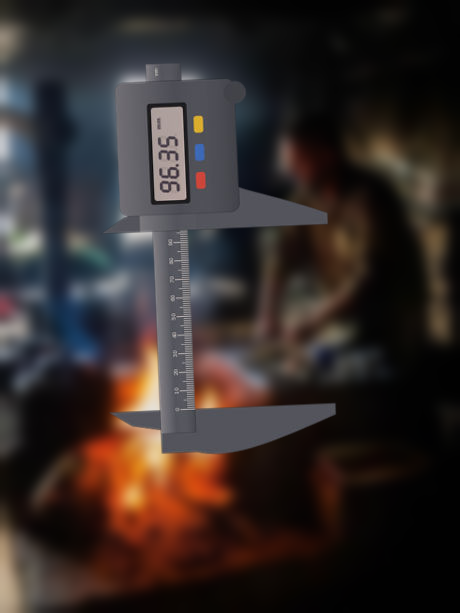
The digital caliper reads 96.35 mm
